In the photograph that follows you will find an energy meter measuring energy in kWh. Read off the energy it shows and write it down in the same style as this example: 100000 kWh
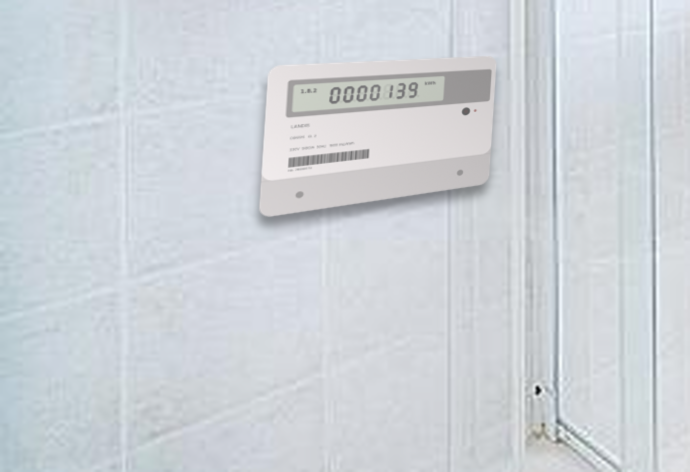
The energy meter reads 139 kWh
